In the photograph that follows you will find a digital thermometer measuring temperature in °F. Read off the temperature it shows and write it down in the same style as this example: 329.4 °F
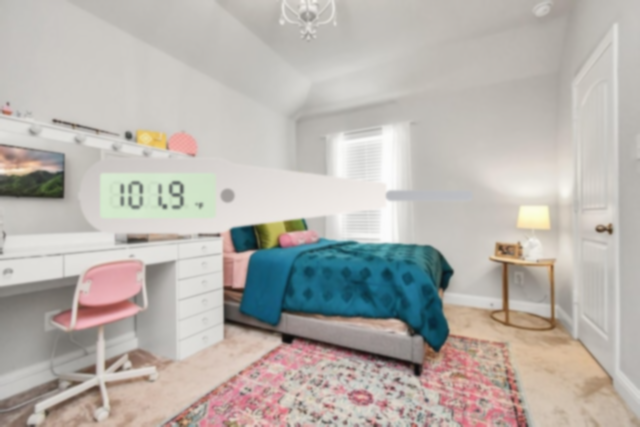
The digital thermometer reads 101.9 °F
